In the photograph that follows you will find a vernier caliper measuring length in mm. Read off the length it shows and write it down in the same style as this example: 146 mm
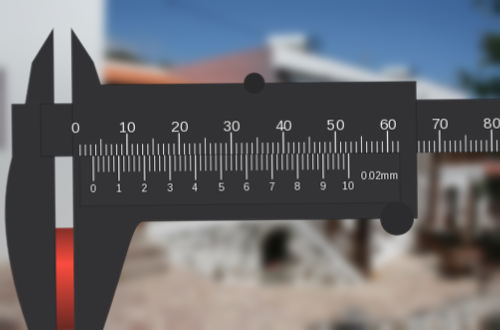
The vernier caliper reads 3.5 mm
